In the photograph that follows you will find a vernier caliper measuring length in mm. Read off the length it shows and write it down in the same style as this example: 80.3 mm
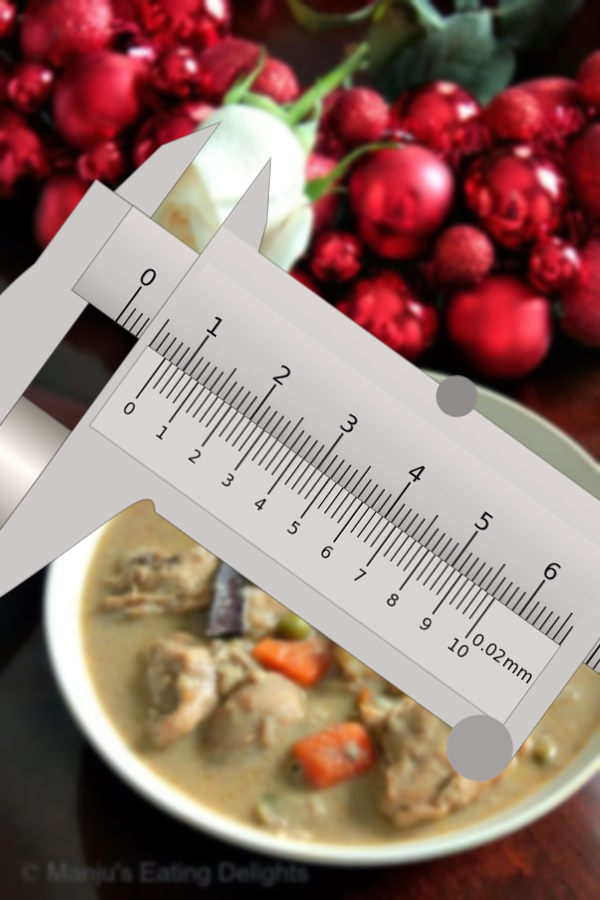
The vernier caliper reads 7.4 mm
